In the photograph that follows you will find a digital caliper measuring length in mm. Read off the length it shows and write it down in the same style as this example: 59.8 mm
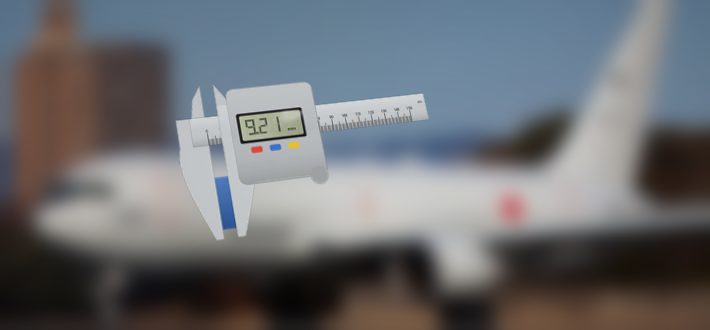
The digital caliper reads 9.21 mm
